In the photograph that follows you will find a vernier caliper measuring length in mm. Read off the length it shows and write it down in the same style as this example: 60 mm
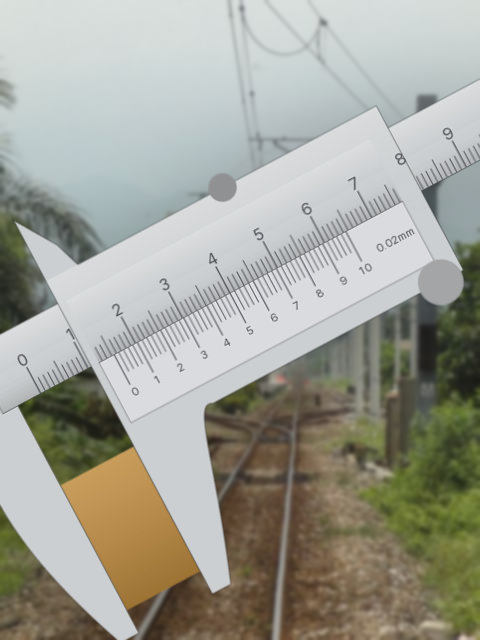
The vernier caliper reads 15.5 mm
